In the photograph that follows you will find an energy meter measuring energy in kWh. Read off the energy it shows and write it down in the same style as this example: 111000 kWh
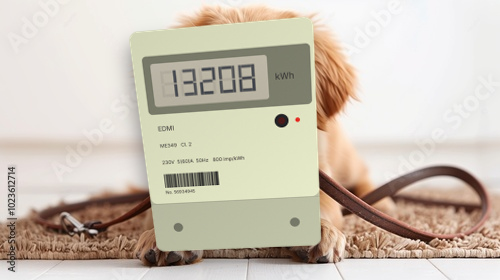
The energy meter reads 13208 kWh
